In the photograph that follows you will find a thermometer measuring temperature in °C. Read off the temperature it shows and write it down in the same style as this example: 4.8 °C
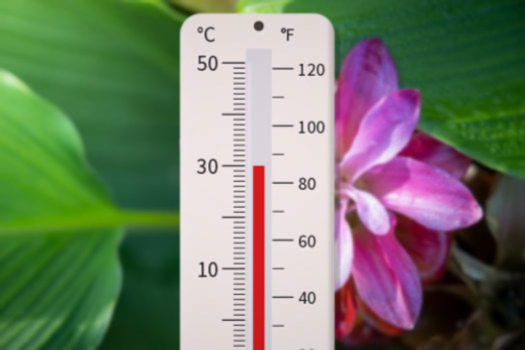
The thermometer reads 30 °C
